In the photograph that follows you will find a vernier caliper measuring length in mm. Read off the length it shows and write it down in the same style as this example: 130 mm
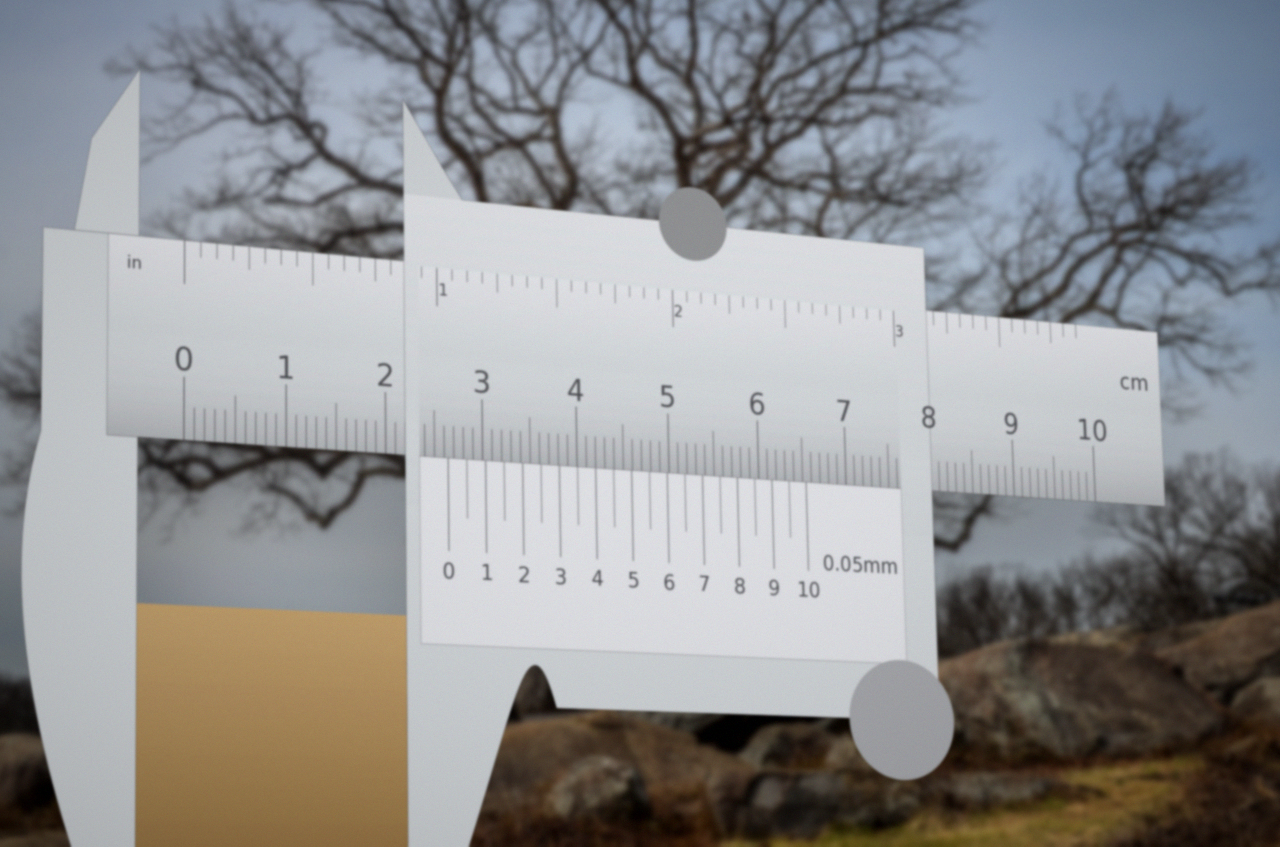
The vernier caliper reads 26.4 mm
